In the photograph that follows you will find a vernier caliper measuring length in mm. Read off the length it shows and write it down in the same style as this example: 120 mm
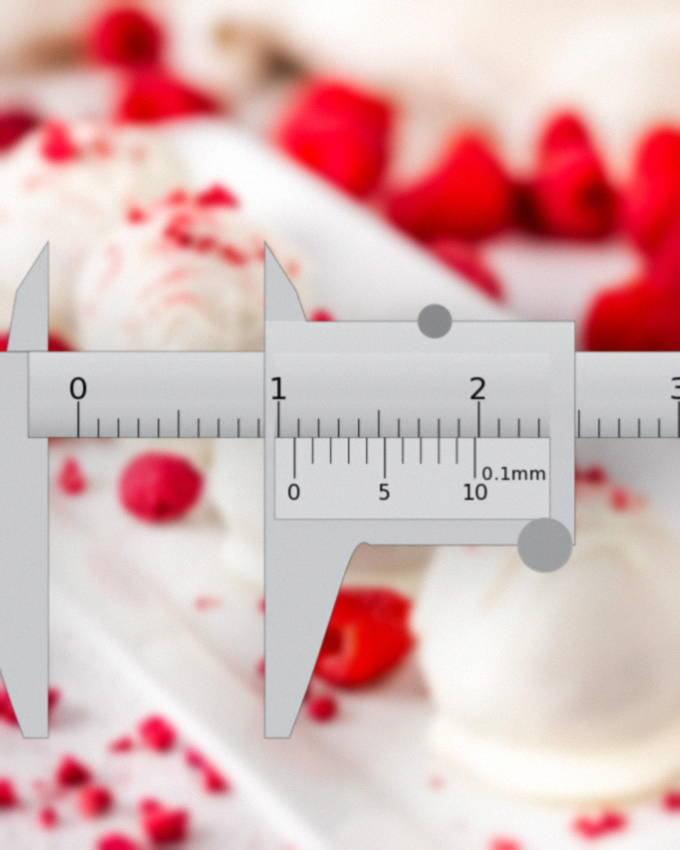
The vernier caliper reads 10.8 mm
